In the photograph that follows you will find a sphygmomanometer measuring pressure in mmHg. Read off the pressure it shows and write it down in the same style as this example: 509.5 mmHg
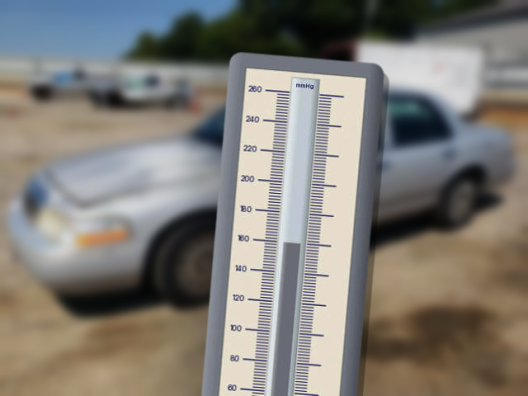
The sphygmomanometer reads 160 mmHg
